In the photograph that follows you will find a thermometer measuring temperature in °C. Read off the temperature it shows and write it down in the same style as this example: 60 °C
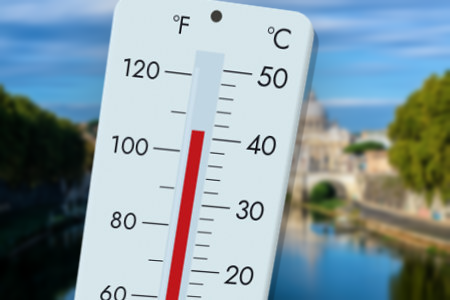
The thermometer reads 41 °C
